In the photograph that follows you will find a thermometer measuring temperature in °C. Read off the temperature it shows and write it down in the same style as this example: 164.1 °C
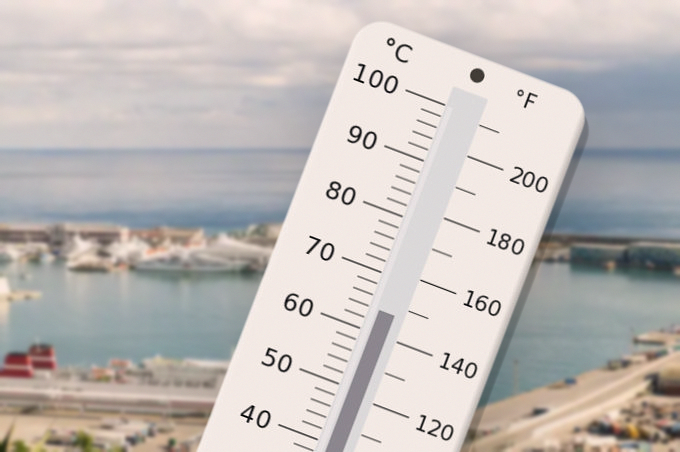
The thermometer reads 64 °C
